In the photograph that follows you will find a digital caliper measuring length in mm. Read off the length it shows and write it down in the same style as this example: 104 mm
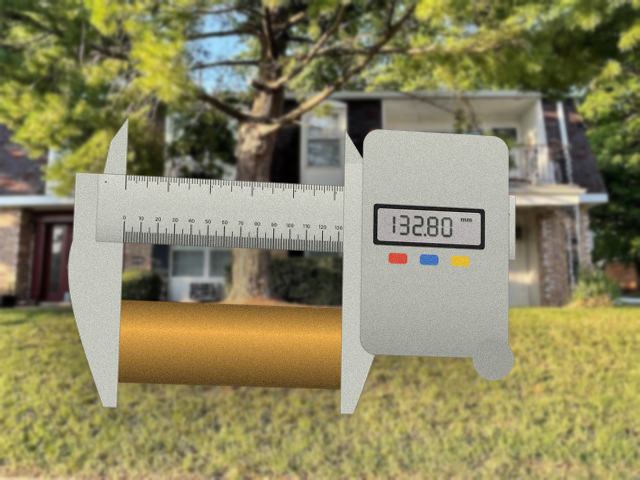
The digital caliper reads 132.80 mm
